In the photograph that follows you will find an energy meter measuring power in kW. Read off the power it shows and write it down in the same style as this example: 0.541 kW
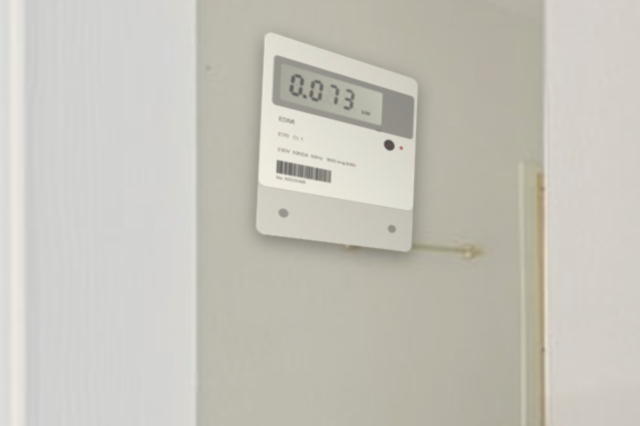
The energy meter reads 0.073 kW
